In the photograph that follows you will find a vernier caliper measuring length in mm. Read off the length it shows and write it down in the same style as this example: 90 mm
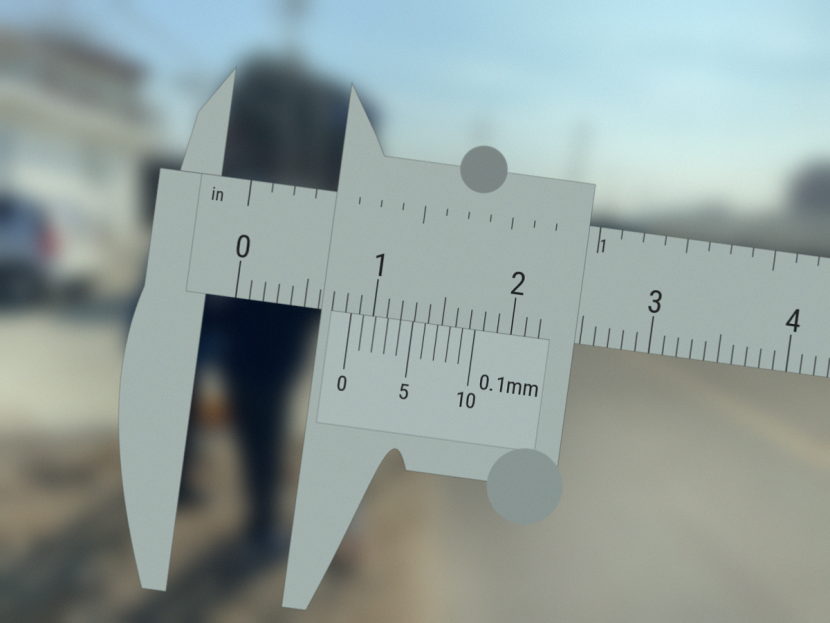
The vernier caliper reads 8.4 mm
